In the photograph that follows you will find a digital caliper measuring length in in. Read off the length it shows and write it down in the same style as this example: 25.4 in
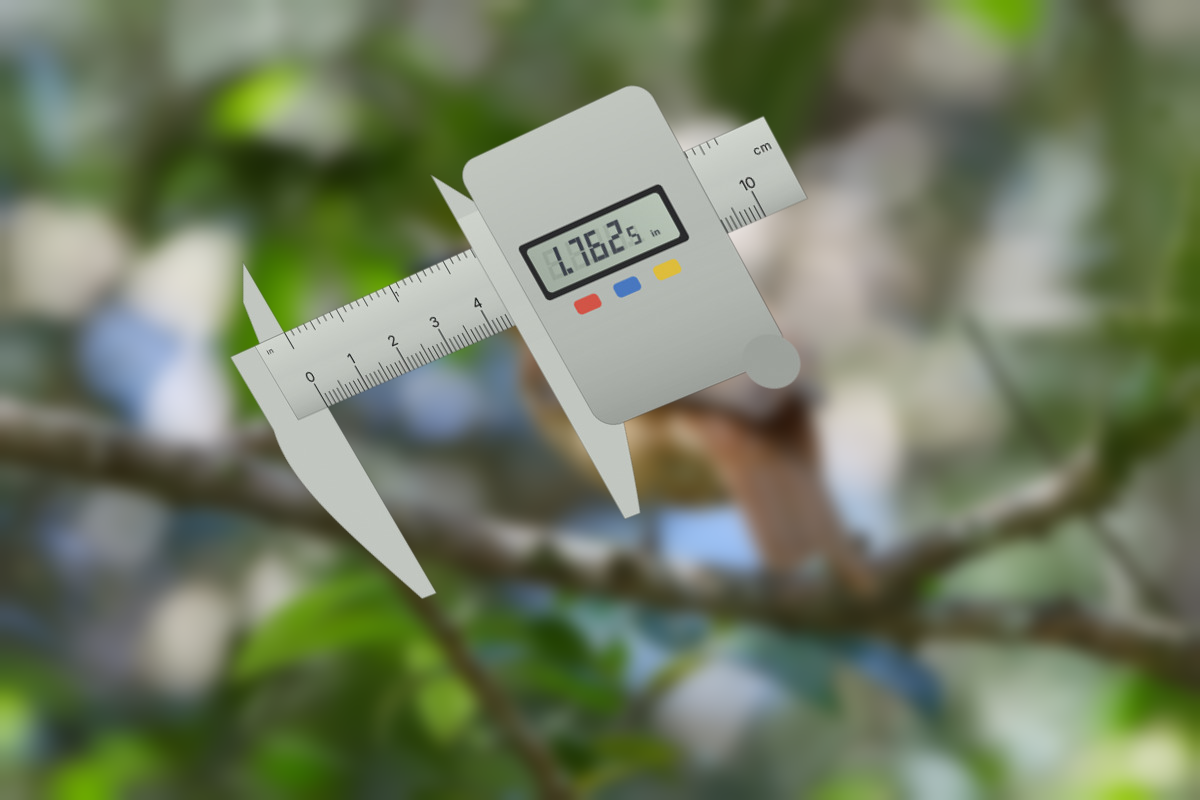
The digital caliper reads 1.7625 in
